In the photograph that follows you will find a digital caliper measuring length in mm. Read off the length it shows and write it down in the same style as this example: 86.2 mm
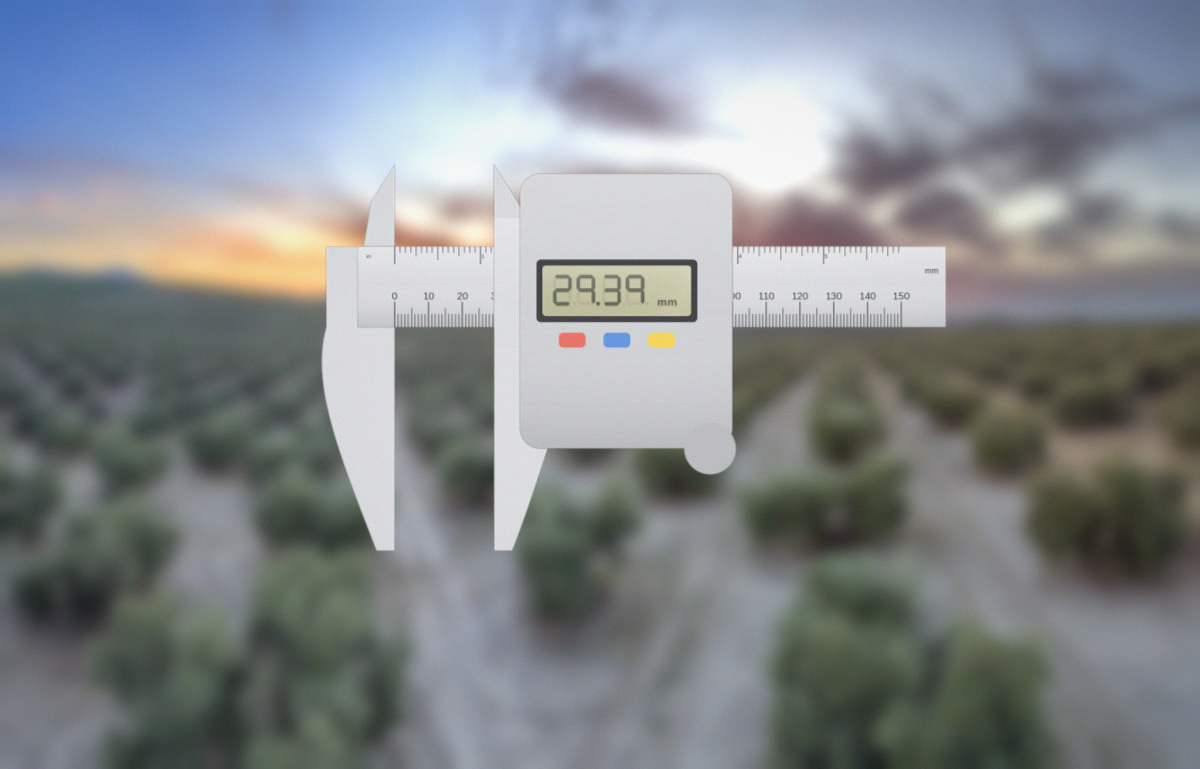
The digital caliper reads 29.39 mm
